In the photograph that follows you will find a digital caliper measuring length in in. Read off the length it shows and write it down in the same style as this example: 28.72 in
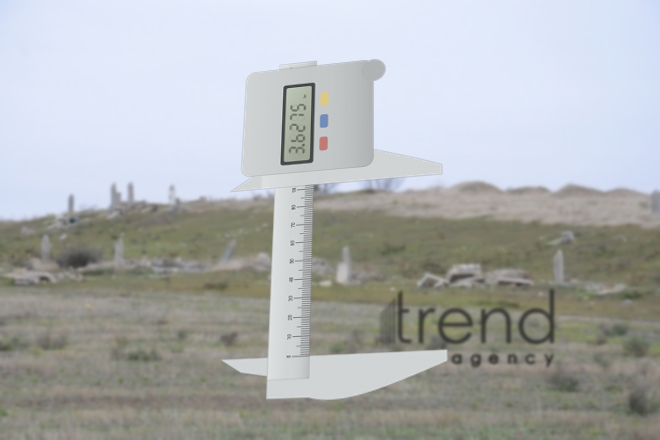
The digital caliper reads 3.6275 in
